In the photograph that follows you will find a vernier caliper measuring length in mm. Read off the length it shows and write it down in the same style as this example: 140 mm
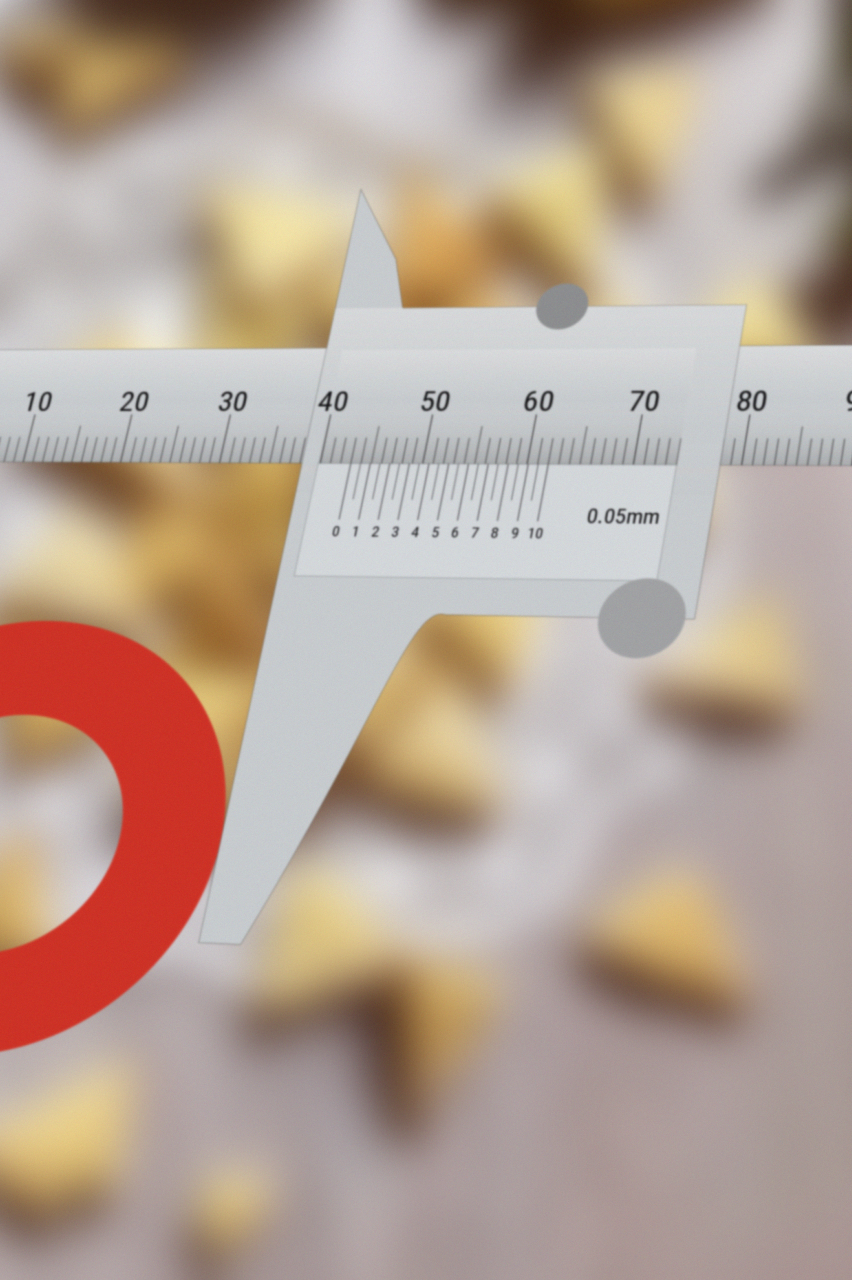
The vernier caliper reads 43.0 mm
